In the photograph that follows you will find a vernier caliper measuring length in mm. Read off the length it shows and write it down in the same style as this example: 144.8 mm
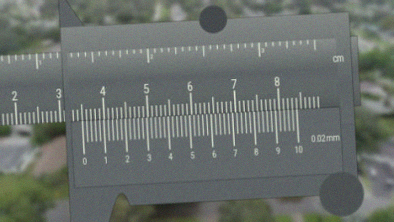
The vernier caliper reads 35.0 mm
